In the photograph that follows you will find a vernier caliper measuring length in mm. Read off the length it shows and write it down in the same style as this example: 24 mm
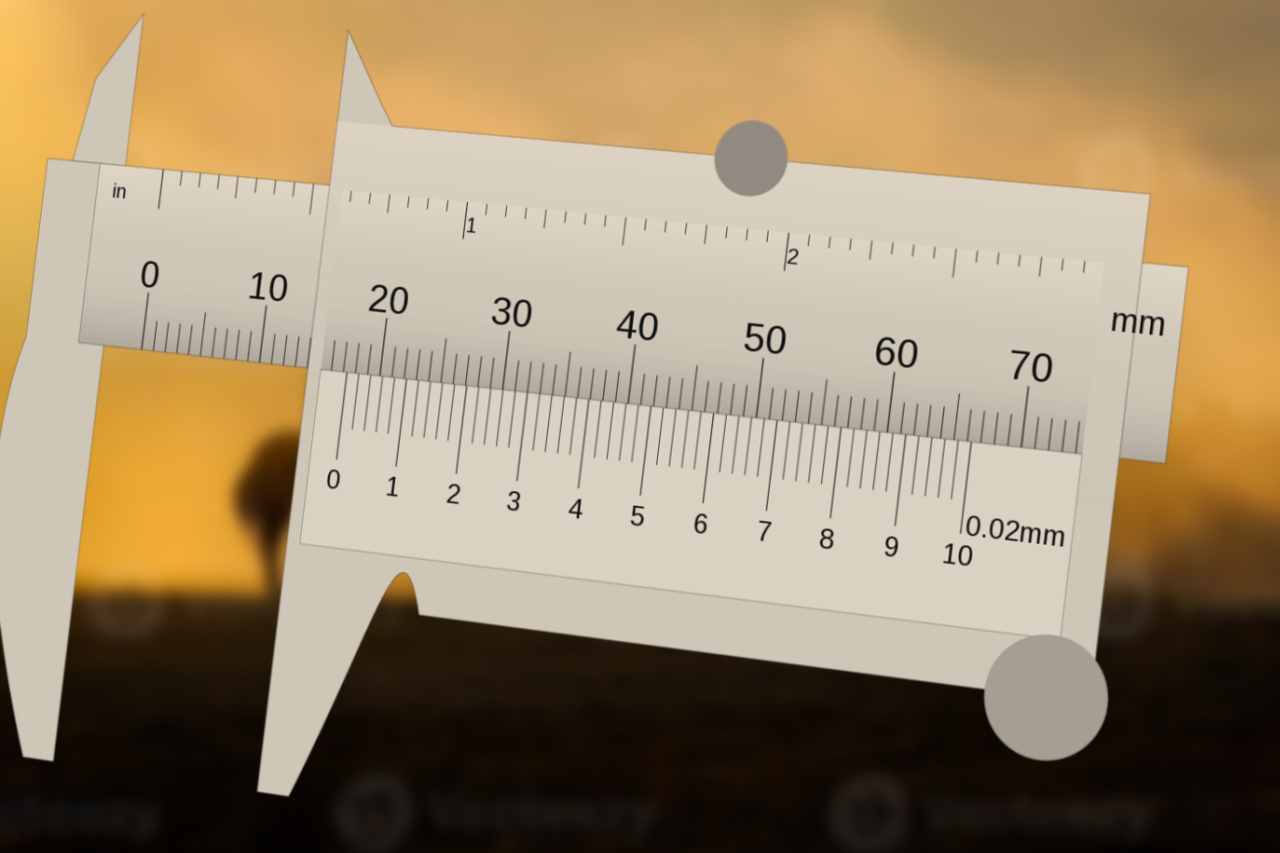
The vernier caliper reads 17.3 mm
